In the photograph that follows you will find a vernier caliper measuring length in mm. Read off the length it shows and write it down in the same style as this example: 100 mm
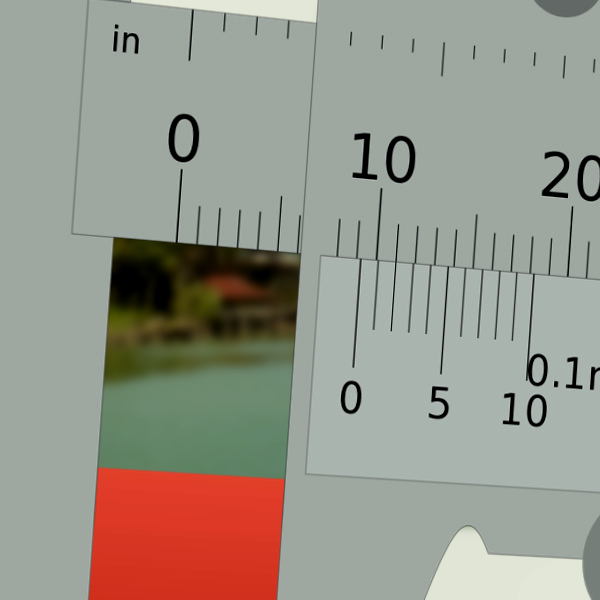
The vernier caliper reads 9.2 mm
